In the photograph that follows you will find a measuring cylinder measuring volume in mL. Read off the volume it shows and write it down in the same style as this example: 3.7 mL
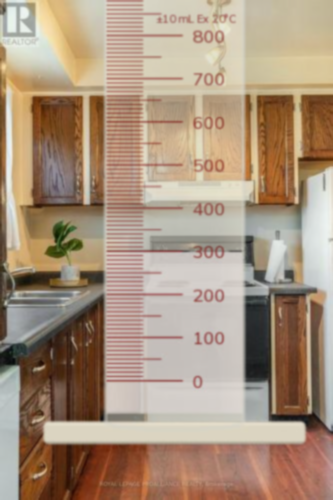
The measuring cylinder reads 300 mL
